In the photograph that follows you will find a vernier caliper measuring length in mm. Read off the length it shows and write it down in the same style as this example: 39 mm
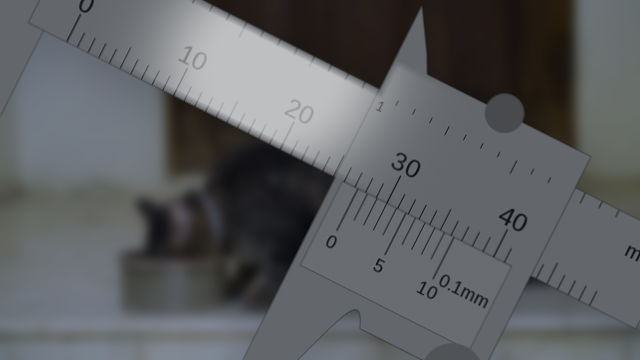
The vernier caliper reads 27.3 mm
